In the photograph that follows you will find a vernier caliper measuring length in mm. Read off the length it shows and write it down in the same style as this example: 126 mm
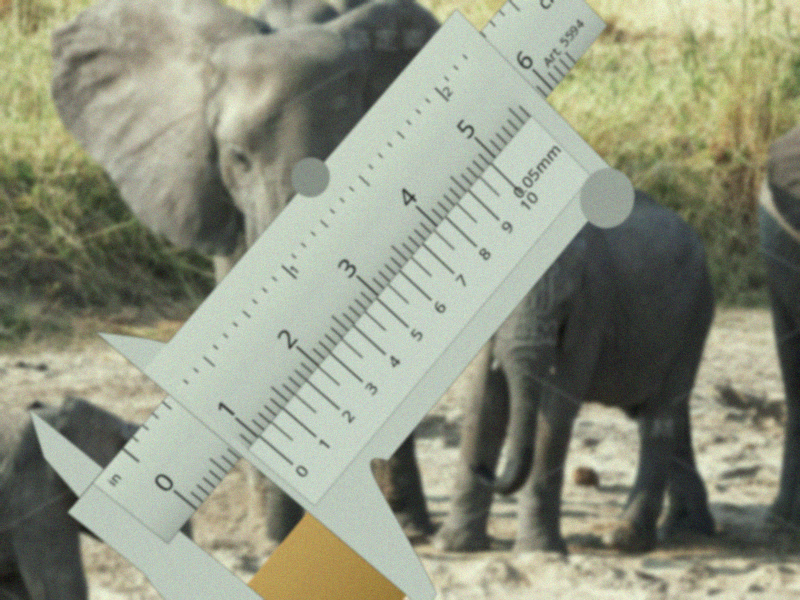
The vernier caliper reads 10.2 mm
